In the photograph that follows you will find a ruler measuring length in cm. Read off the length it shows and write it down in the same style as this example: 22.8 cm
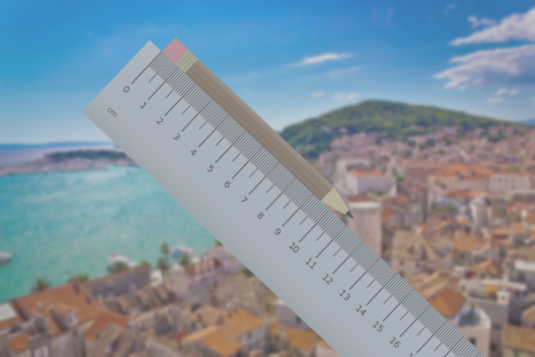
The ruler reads 11 cm
